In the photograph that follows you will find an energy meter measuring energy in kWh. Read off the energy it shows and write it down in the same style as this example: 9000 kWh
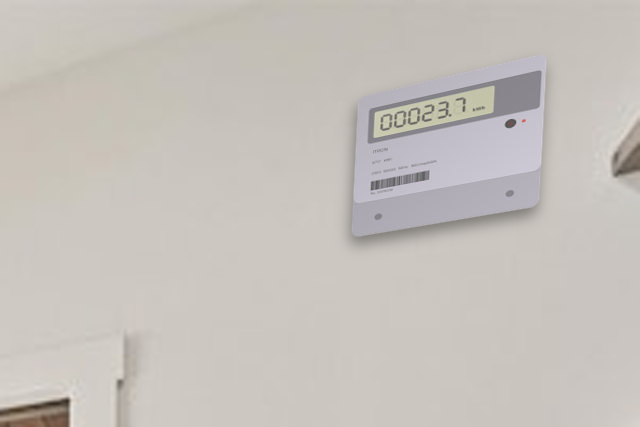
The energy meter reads 23.7 kWh
